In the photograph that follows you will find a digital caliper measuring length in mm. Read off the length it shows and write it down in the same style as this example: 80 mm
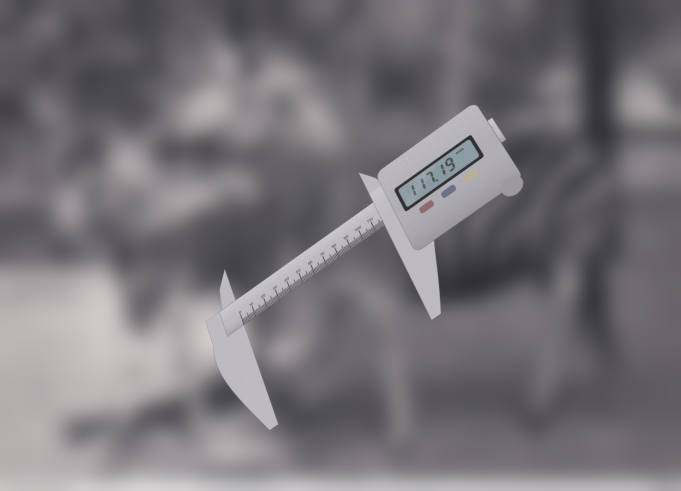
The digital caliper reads 117.19 mm
